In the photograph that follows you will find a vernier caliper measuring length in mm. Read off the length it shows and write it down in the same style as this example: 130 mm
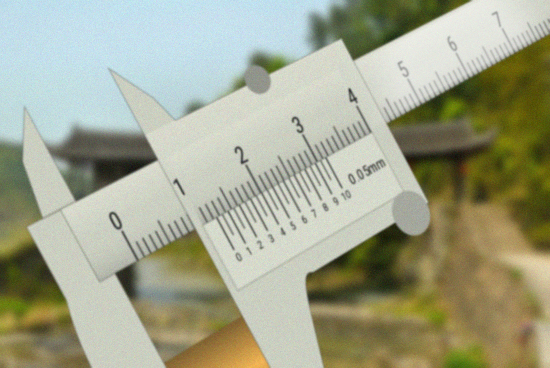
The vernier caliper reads 12.5 mm
